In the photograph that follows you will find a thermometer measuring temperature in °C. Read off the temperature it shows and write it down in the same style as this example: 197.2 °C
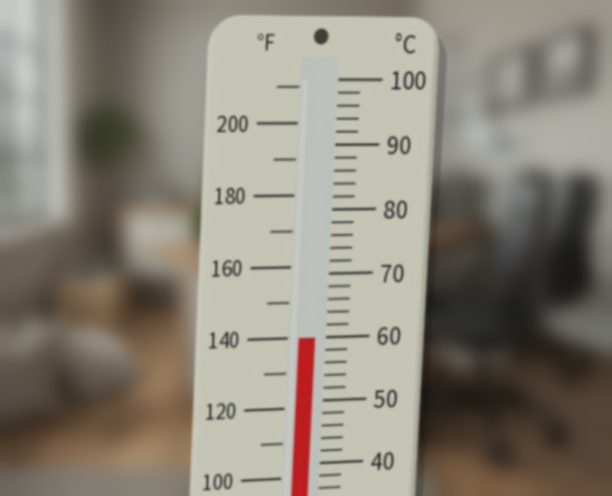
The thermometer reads 60 °C
